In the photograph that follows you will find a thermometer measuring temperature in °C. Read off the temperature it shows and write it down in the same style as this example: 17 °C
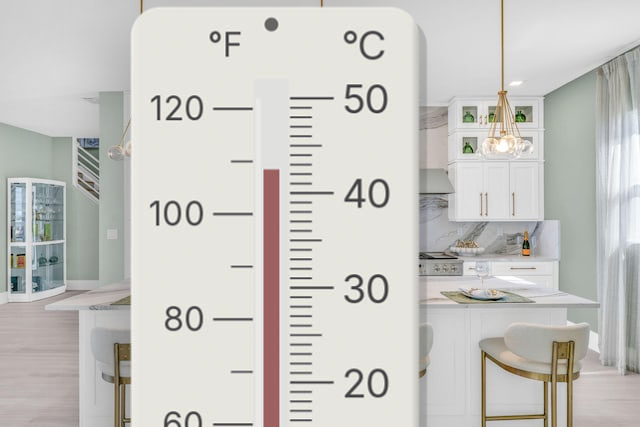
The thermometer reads 42.5 °C
